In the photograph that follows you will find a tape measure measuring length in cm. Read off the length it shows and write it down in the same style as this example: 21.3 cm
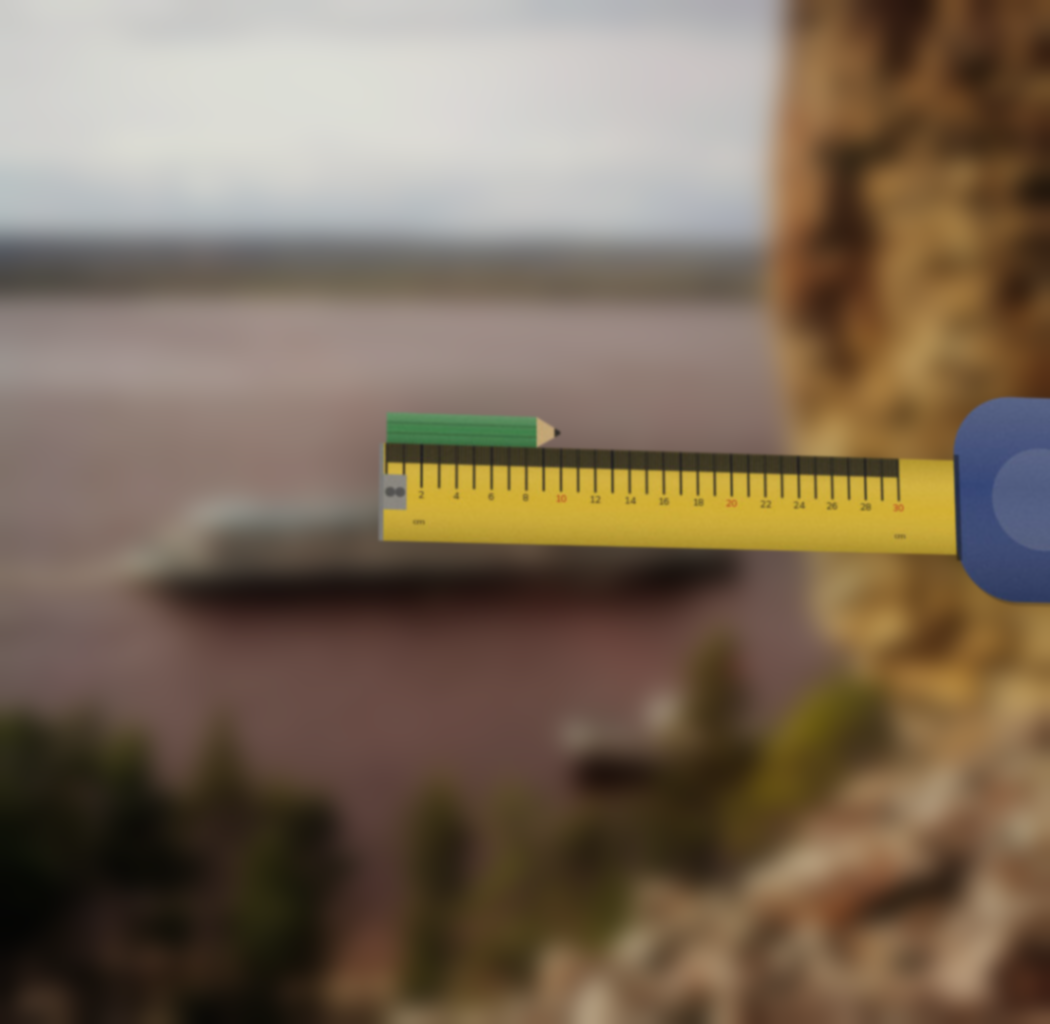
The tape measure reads 10 cm
